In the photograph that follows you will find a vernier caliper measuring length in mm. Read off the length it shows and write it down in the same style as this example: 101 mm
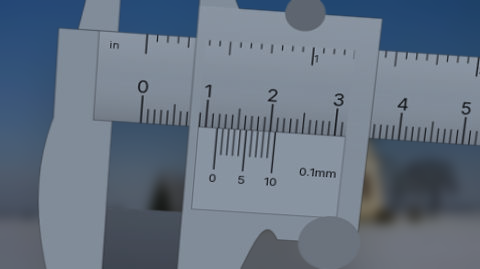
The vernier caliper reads 11.8 mm
